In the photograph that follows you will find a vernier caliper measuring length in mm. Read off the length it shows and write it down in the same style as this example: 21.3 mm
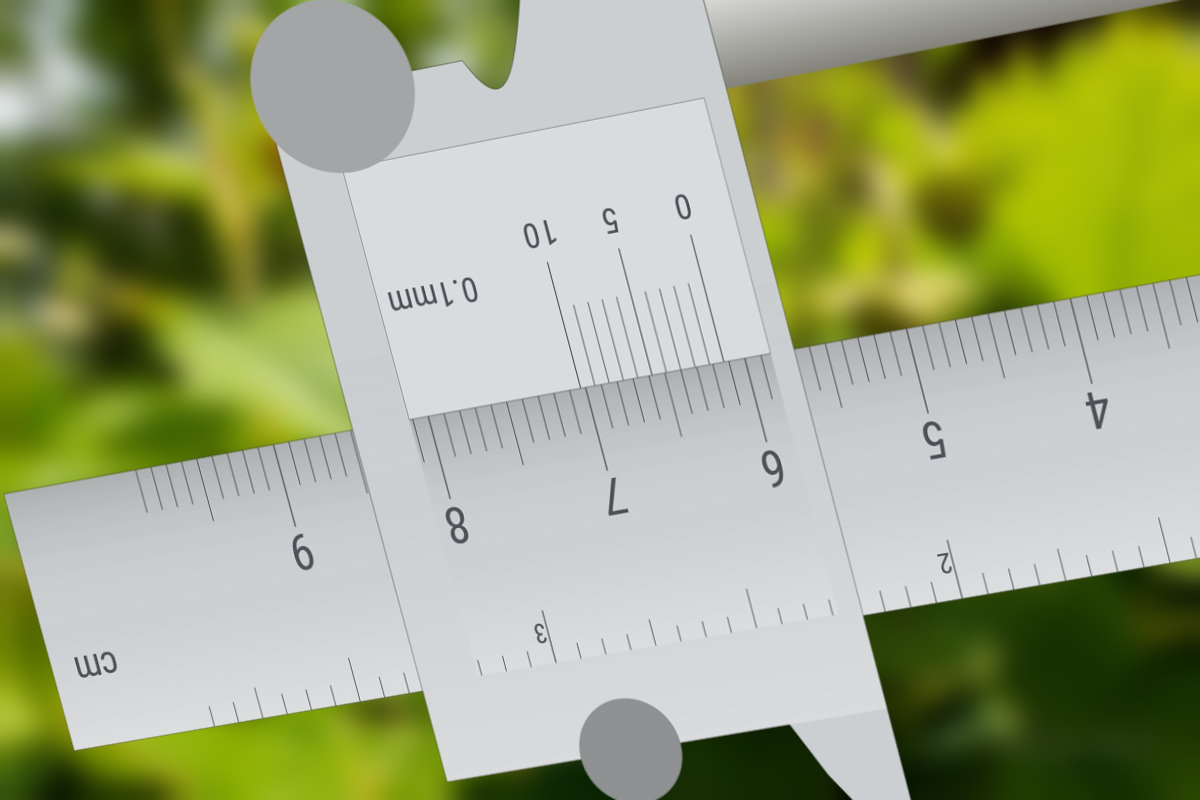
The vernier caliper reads 61.3 mm
